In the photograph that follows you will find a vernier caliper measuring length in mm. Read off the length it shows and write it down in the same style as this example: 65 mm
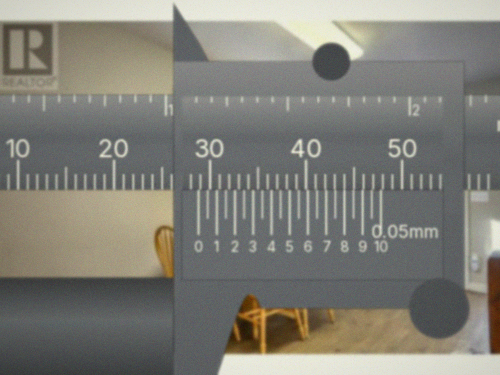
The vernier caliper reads 28.8 mm
